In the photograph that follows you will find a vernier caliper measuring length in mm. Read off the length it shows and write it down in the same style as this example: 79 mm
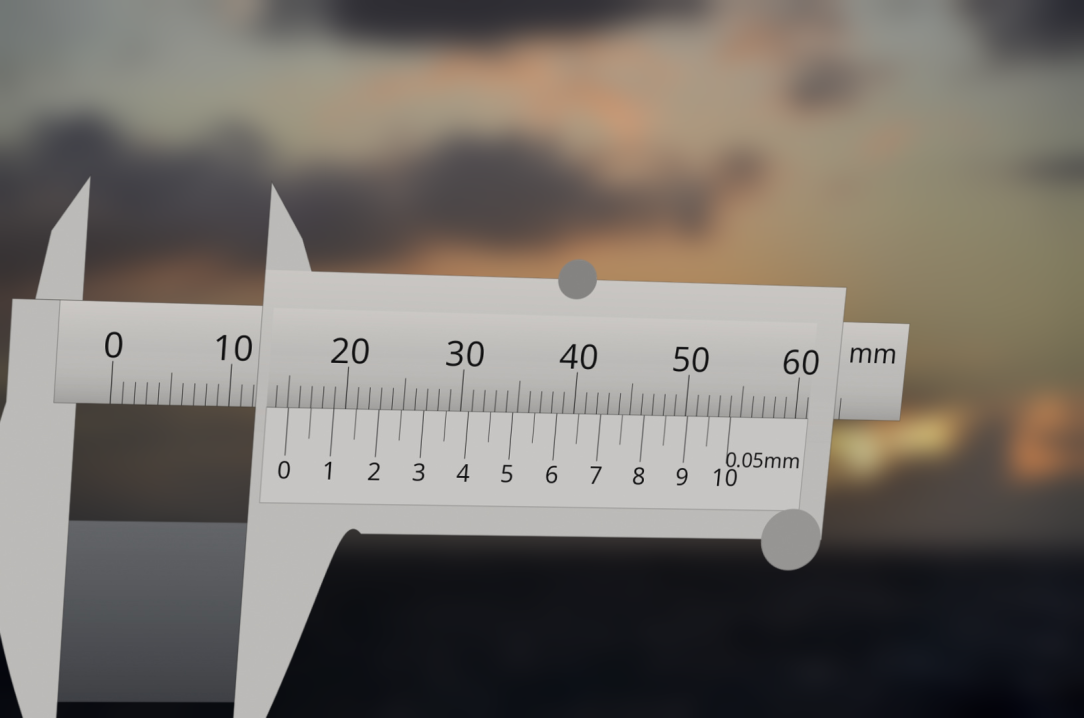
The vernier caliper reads 15.1 mm
